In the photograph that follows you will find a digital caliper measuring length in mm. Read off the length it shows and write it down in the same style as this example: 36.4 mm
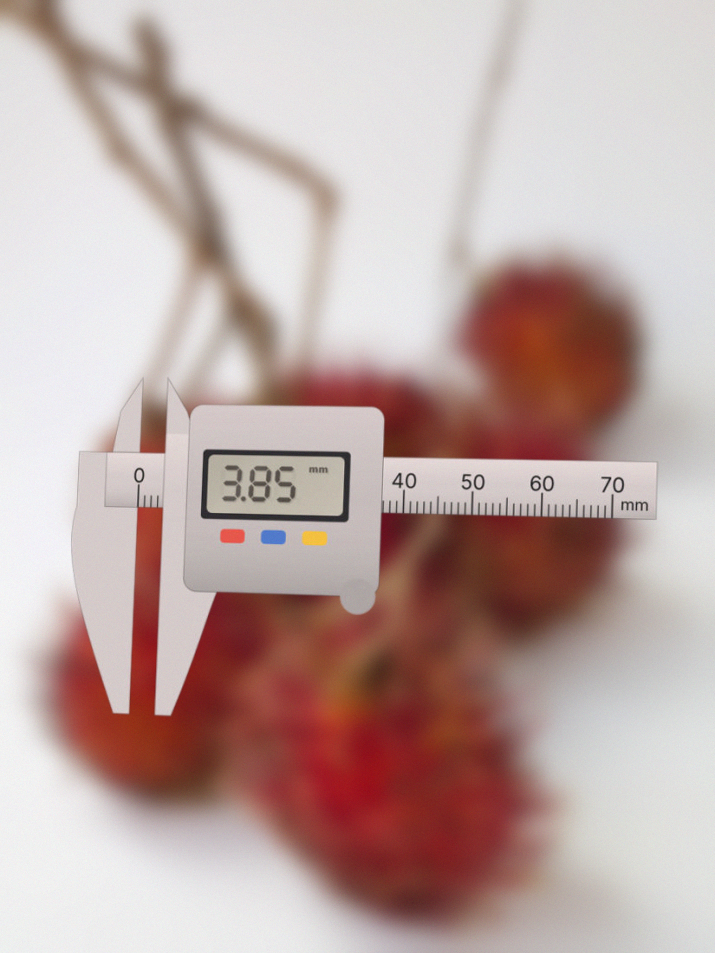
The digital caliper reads 3.85 mm
